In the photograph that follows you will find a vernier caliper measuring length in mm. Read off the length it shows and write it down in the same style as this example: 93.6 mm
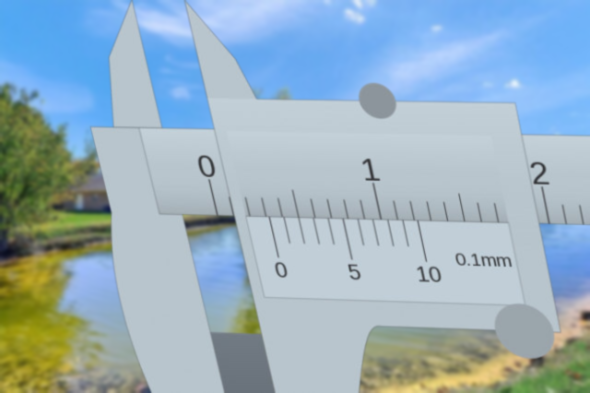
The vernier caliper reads 3.2 mm
